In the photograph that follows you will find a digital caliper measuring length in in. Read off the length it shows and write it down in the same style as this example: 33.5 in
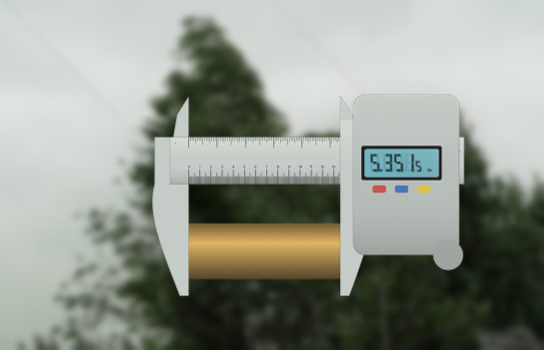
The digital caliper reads 5.3515 in
